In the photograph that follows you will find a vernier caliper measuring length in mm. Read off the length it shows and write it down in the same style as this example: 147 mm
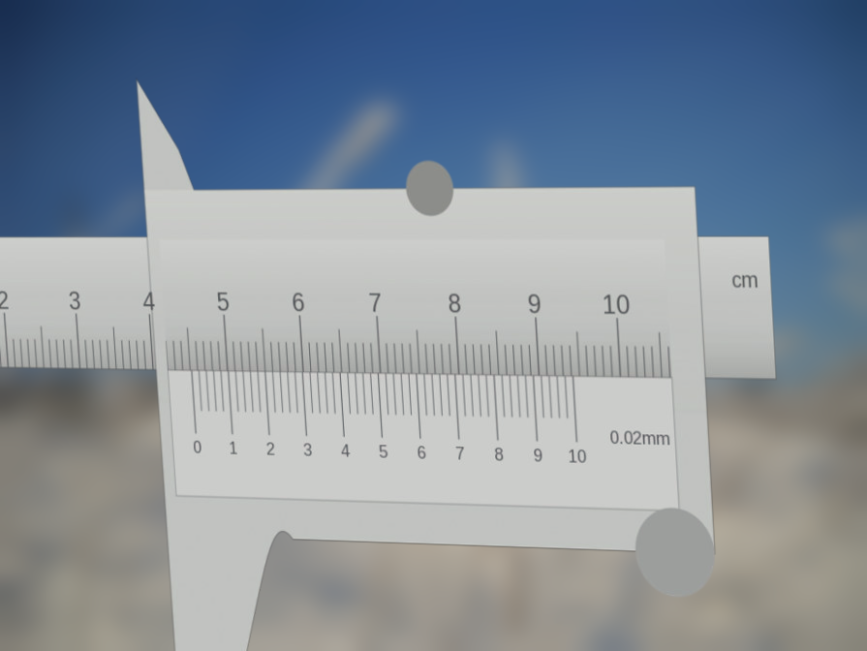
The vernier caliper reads 45.2 mm
